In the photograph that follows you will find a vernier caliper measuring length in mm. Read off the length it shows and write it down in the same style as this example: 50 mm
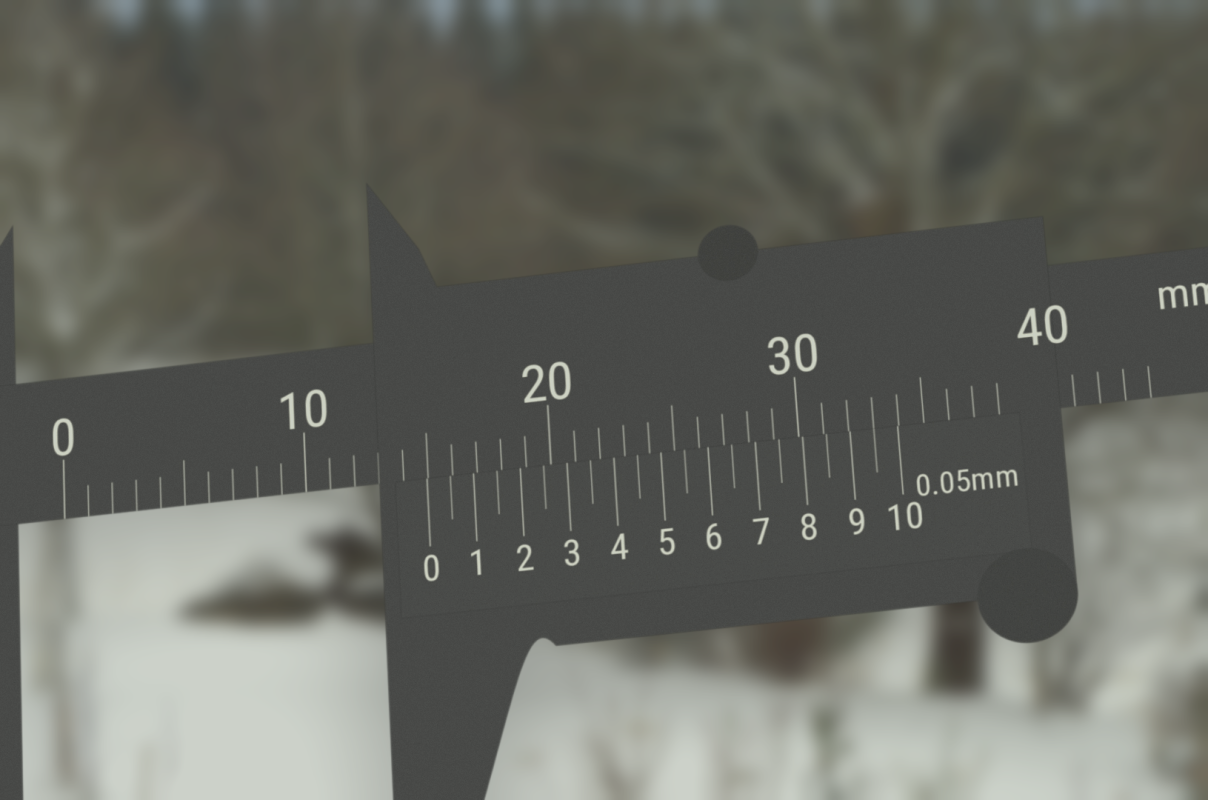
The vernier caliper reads 14.95 mm
